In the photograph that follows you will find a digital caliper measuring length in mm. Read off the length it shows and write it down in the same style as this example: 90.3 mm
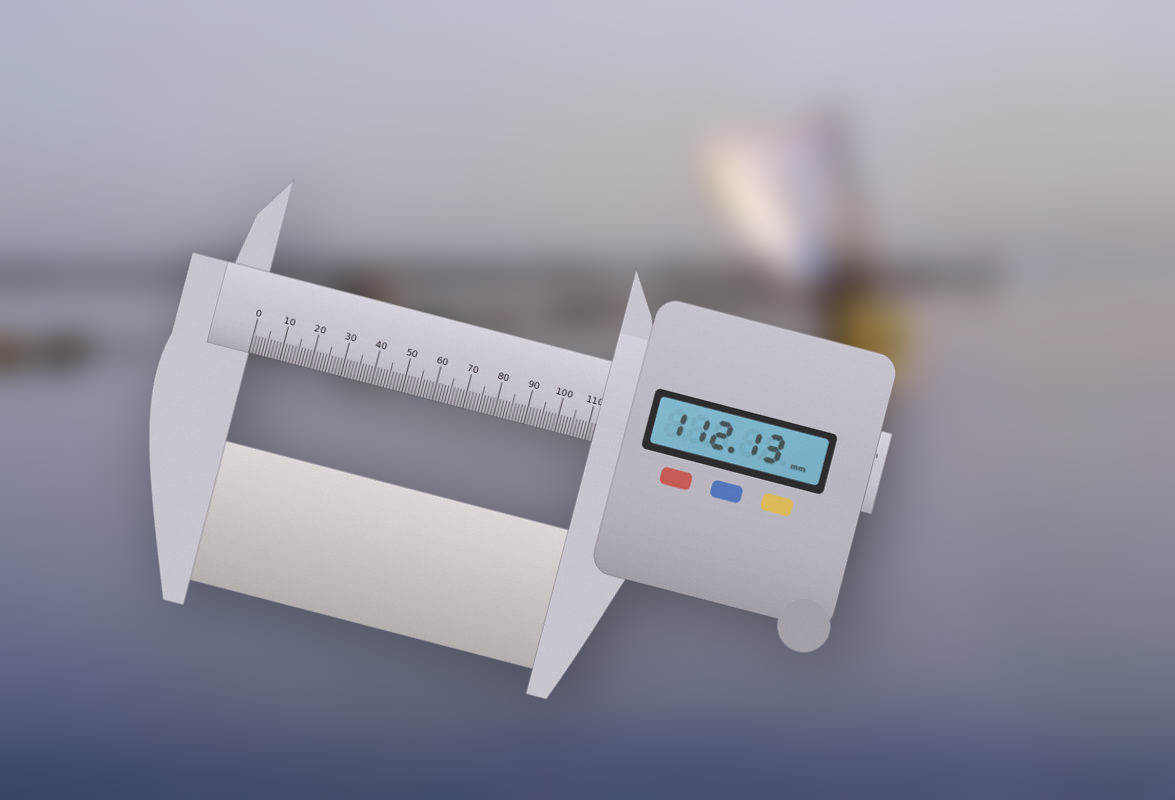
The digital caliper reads 112.13 mm
